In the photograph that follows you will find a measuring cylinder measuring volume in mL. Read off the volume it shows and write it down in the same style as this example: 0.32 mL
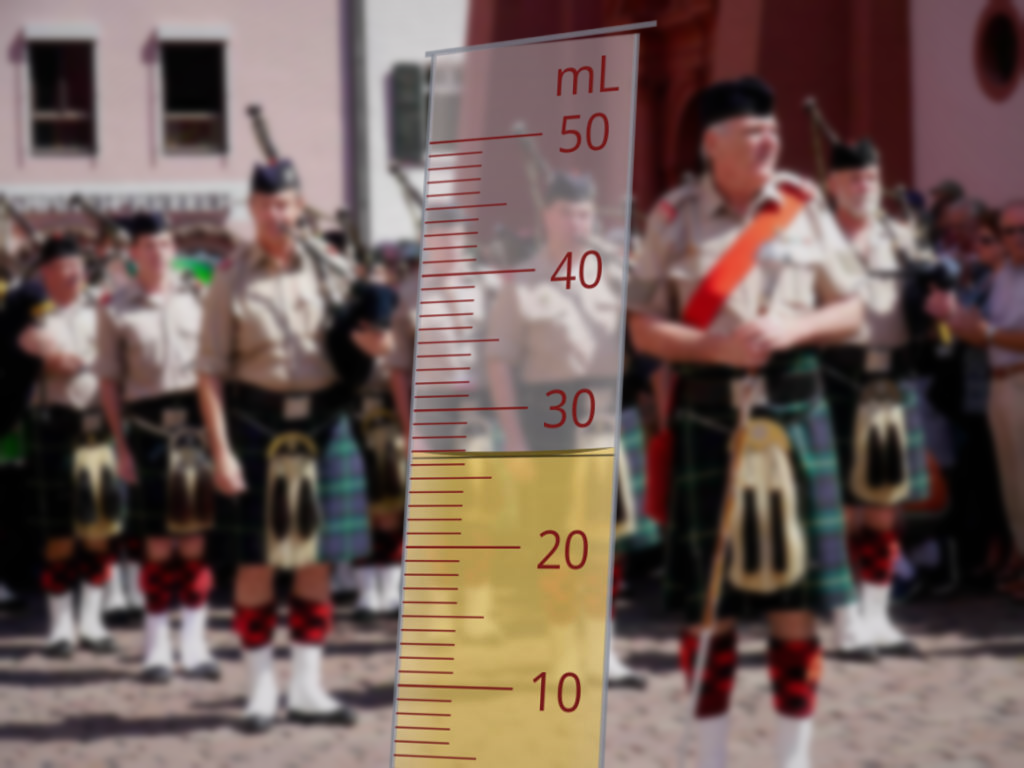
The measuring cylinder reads 26.5 mL
